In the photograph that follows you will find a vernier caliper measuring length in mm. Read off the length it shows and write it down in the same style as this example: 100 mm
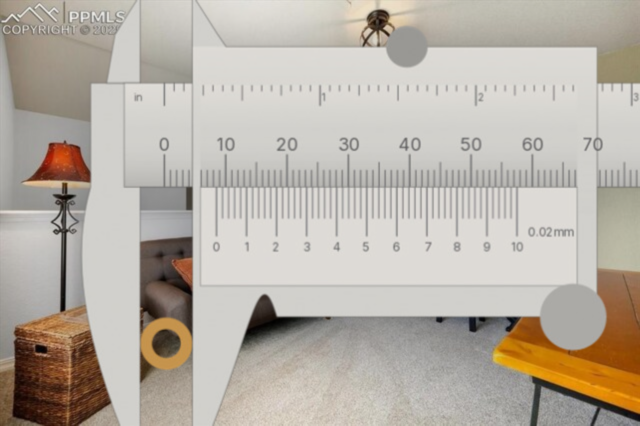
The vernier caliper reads 8.5 mm
